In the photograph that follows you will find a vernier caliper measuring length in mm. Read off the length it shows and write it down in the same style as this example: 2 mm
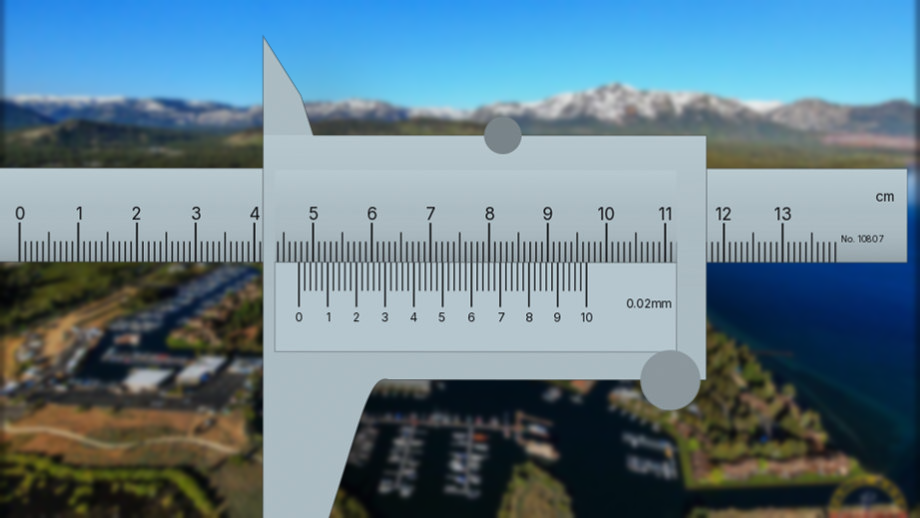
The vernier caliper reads 47.6 mm
